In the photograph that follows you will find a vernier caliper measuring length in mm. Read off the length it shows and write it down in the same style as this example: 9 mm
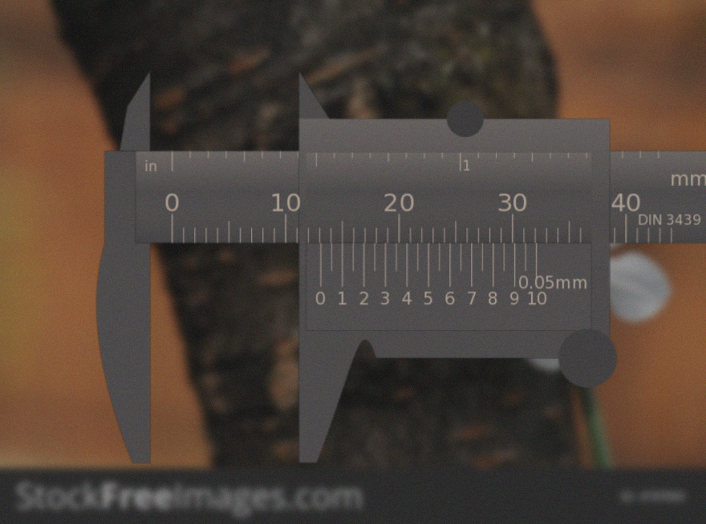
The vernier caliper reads 13.1 mm
